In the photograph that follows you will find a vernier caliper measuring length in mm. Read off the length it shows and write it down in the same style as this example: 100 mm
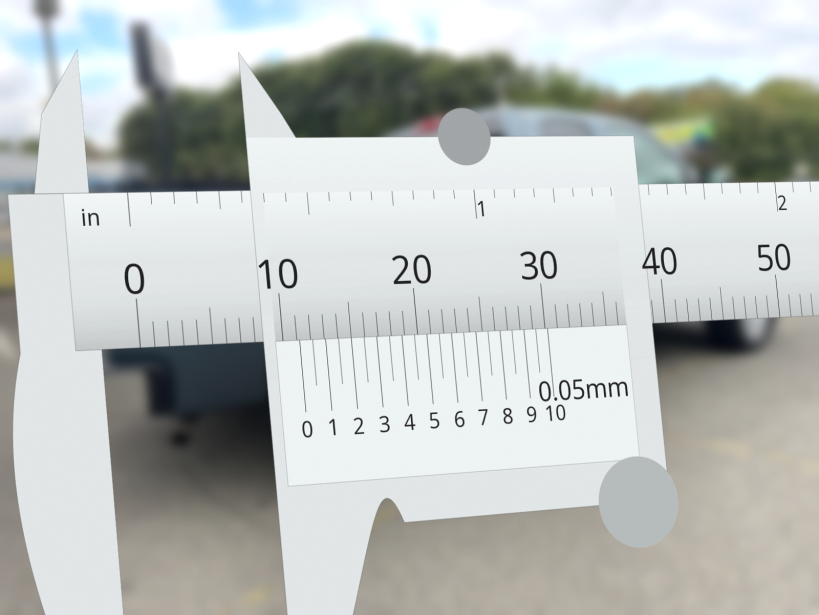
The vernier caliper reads 11.2 mm
